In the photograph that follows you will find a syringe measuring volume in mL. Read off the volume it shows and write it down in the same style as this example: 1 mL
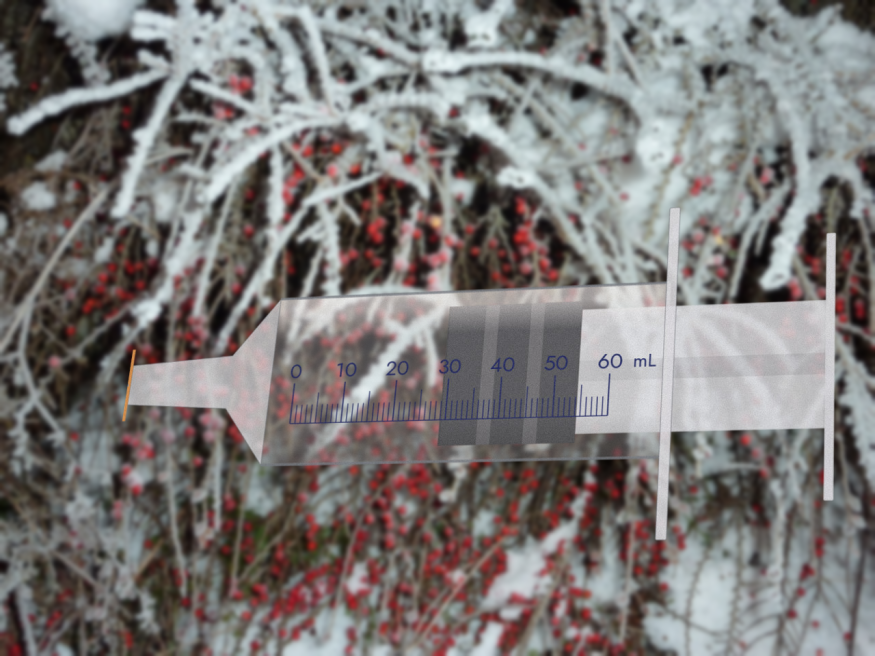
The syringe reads 29 mL
